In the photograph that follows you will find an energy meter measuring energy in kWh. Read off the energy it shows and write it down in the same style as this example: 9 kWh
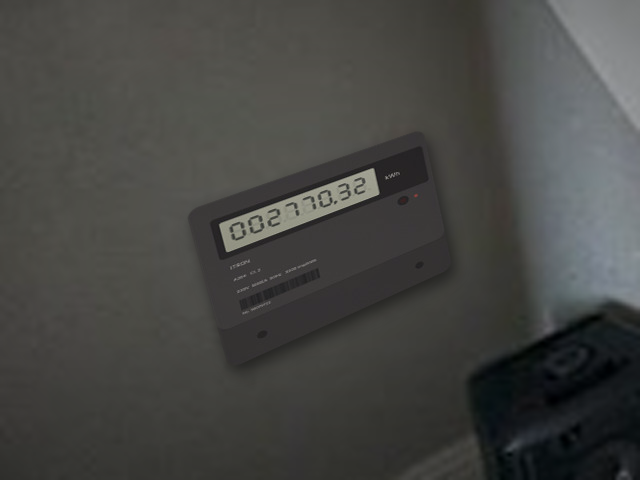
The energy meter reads 2770.32 kWh
